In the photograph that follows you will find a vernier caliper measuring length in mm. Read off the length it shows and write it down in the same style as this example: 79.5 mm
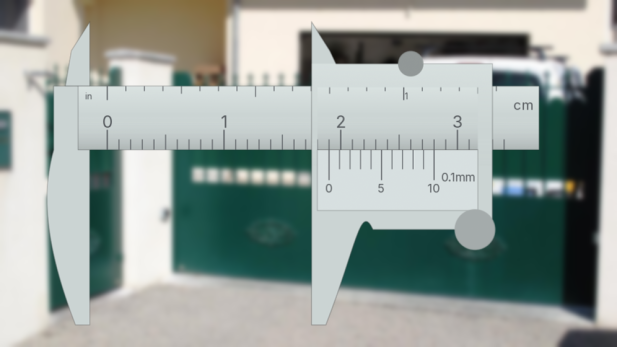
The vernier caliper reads 19.0 mm
